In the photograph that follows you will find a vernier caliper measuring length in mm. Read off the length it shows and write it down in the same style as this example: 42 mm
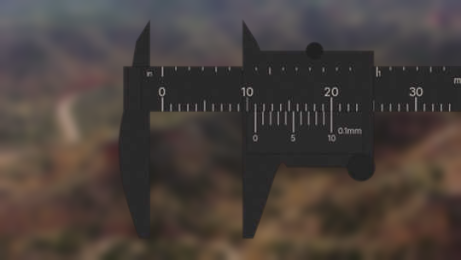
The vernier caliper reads 11.0 mm
